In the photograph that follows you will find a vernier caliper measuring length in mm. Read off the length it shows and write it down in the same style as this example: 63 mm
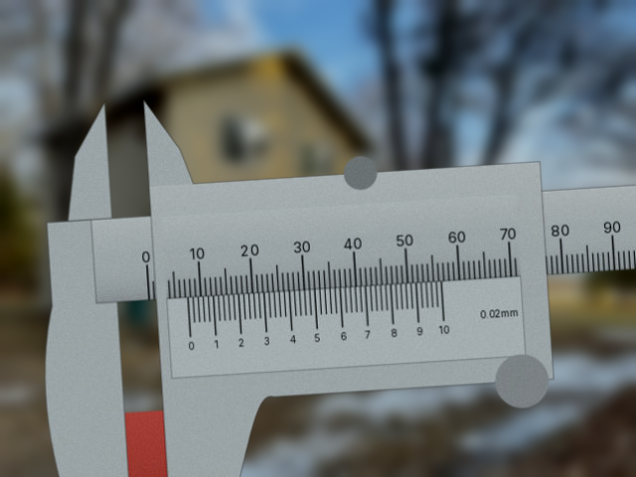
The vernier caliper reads 7.5 mm
